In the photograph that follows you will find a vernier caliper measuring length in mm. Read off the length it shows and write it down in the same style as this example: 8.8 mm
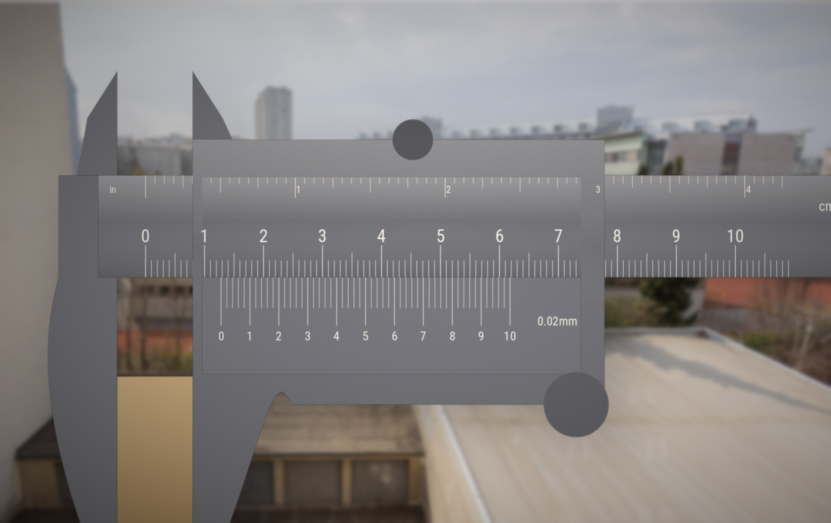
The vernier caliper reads 12.8 mm
